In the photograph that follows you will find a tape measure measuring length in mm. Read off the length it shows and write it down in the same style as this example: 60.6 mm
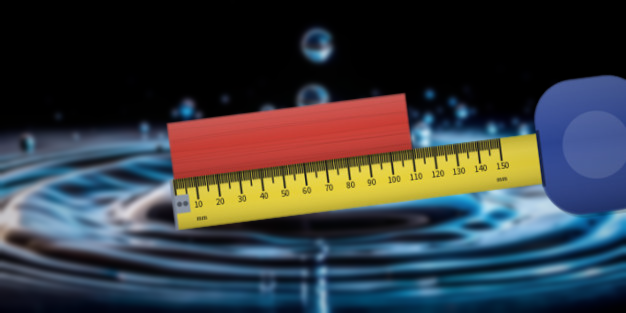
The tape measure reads 110 mm
